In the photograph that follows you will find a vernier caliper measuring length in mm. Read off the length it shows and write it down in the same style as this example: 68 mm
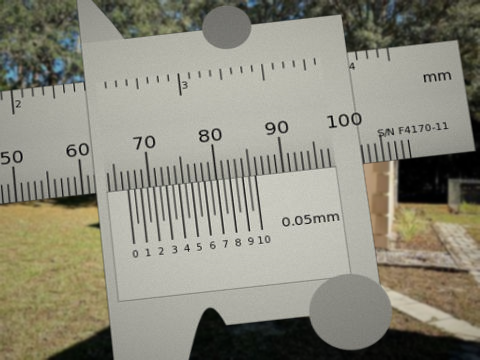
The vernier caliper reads 66.8 mm
